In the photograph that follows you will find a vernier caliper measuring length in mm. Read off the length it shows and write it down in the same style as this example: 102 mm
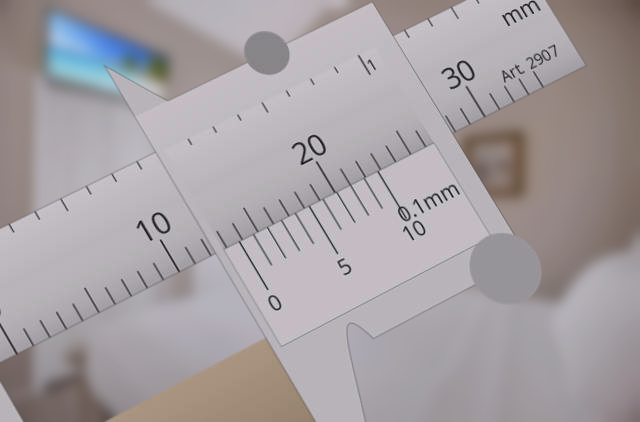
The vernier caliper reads 13.8 mm
